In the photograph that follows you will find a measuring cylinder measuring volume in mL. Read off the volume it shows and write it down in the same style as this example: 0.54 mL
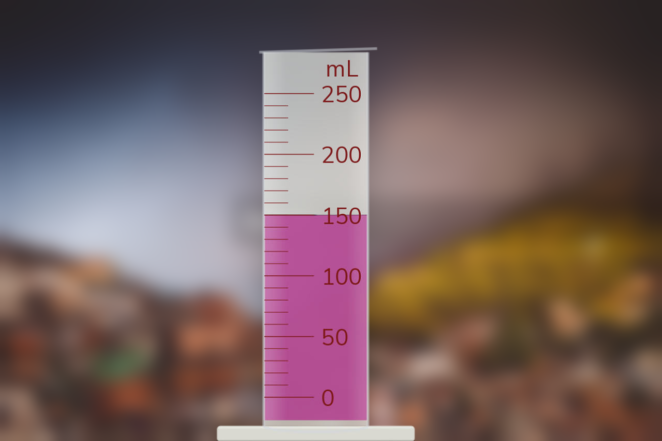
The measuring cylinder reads 150 mL
